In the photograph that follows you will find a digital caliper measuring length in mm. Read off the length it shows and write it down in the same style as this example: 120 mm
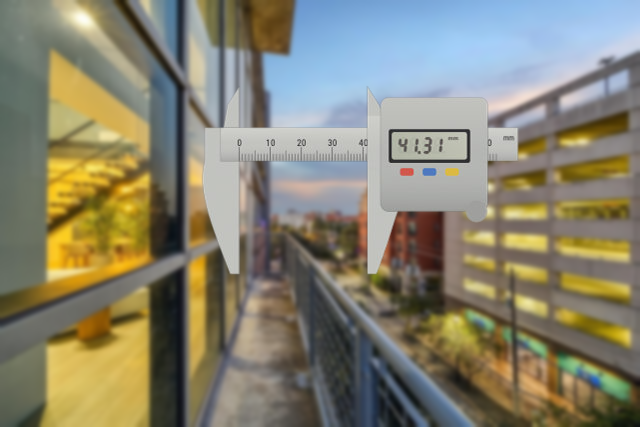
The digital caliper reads 41.31 mm
